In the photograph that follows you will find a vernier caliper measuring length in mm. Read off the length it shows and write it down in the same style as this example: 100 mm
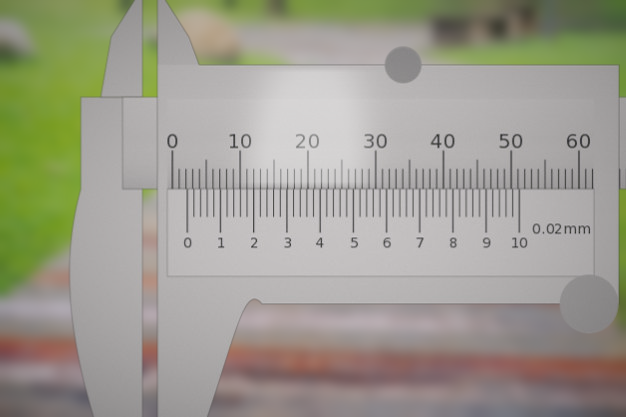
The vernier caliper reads 2.2 mm
